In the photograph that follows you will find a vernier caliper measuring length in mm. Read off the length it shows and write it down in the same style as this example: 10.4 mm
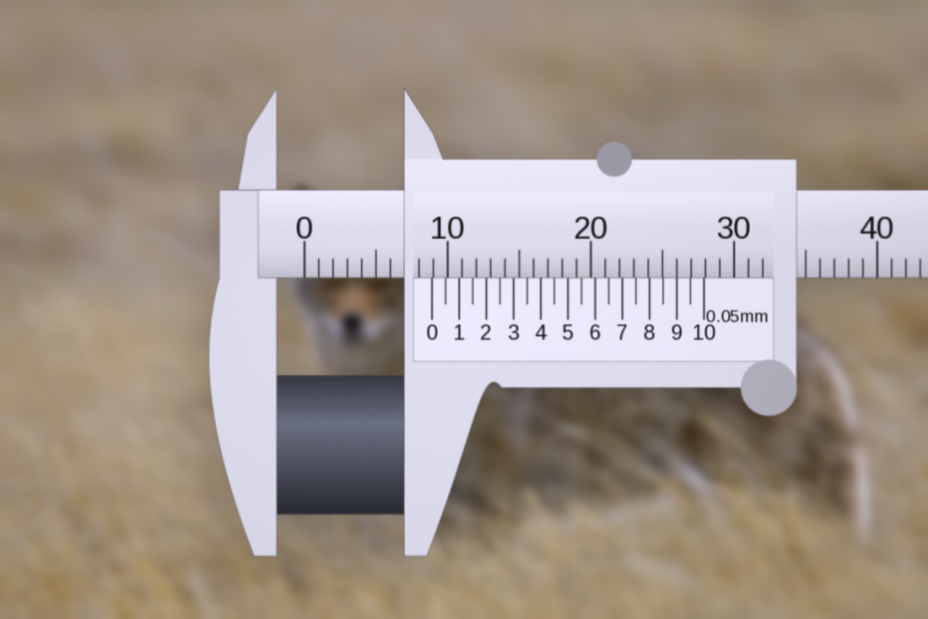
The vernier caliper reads 8.9 mm
